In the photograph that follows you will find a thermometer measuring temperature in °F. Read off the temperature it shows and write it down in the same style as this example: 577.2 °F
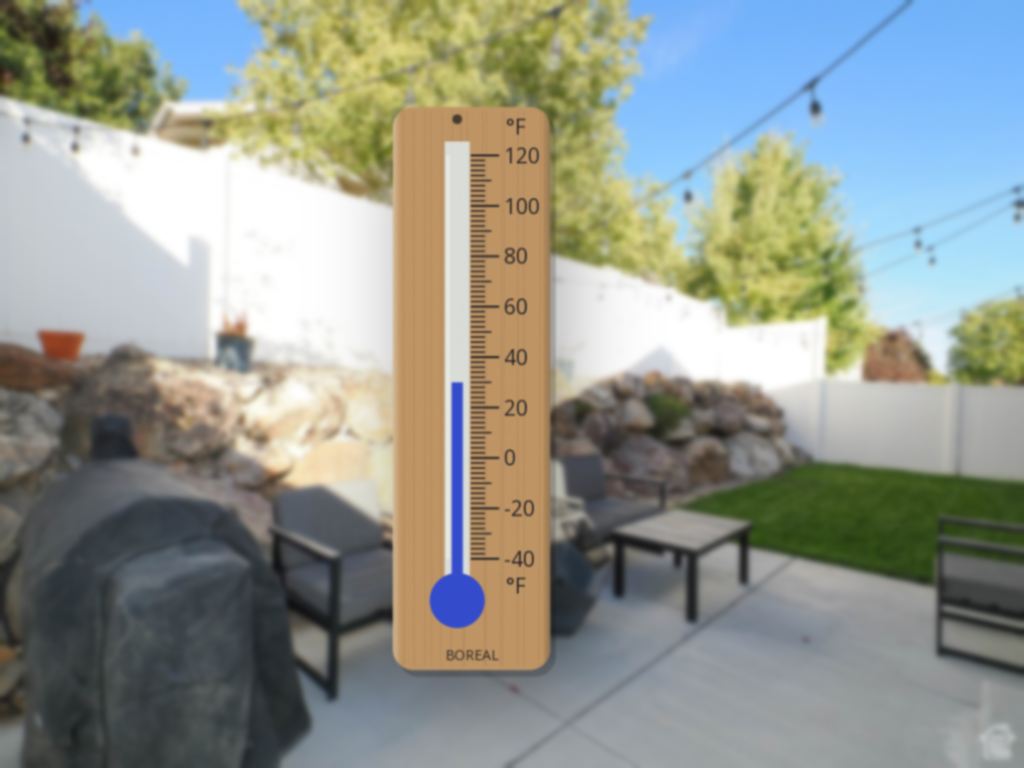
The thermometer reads 30 °F
